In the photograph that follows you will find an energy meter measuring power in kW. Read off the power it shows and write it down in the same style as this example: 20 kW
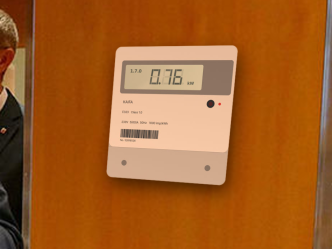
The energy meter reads 0.76 kW
